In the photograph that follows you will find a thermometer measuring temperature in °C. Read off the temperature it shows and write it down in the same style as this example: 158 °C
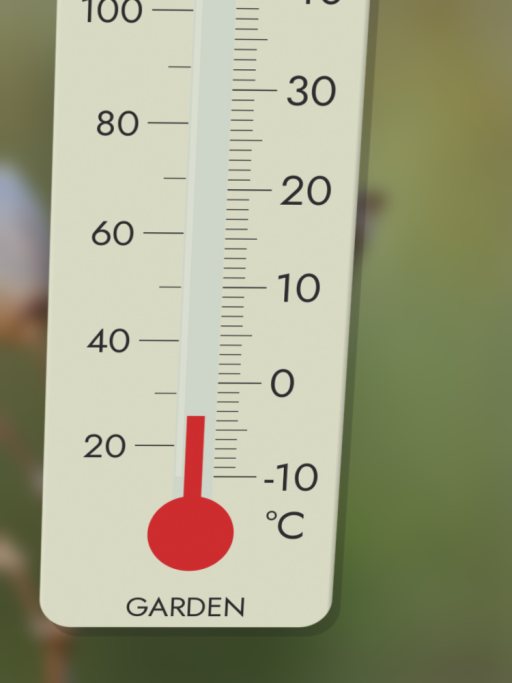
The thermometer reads -3.5 °C
